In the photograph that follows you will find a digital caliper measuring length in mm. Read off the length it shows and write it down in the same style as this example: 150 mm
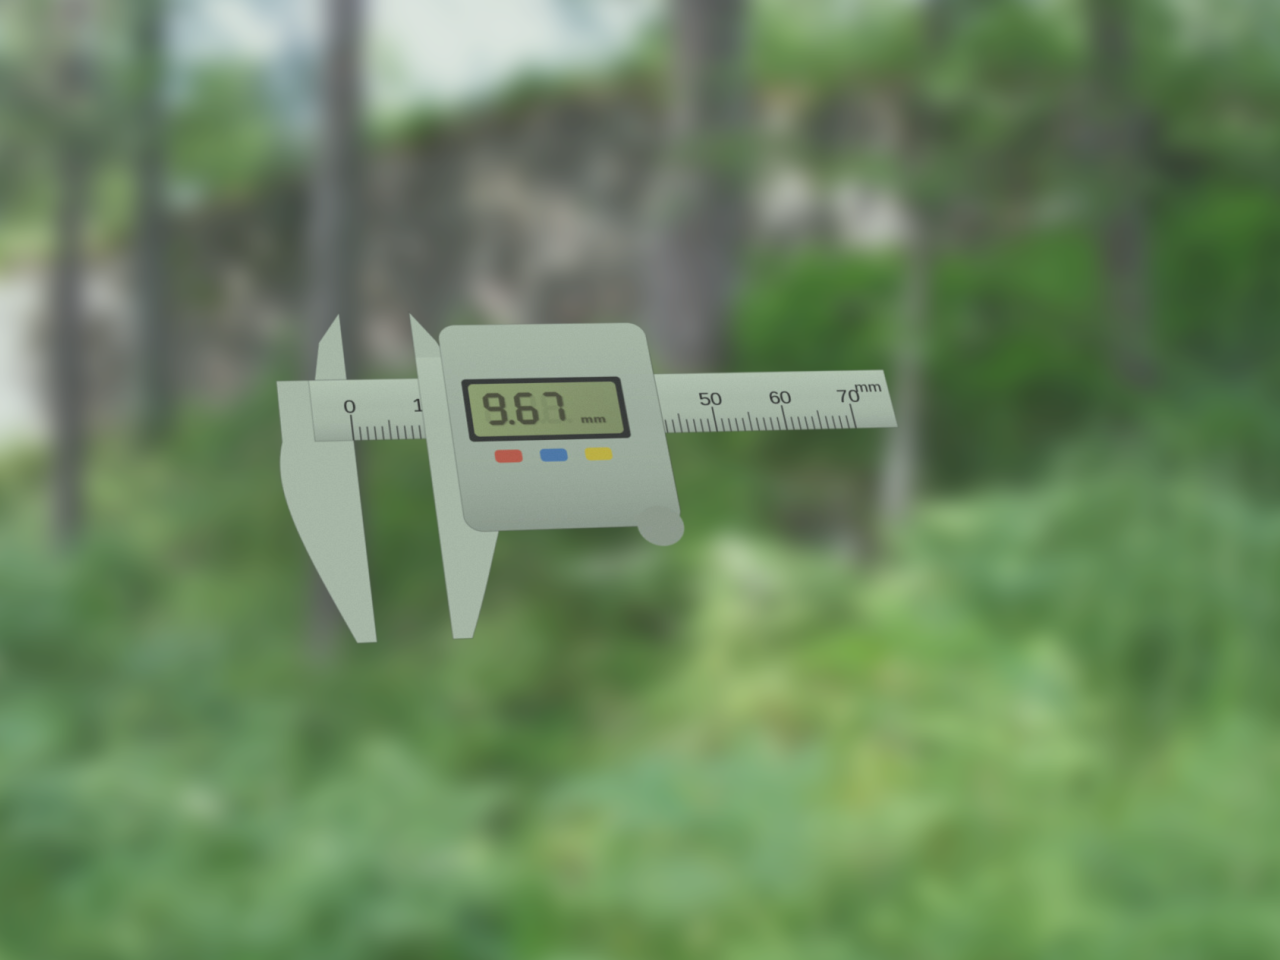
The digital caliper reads 9.67 mm
